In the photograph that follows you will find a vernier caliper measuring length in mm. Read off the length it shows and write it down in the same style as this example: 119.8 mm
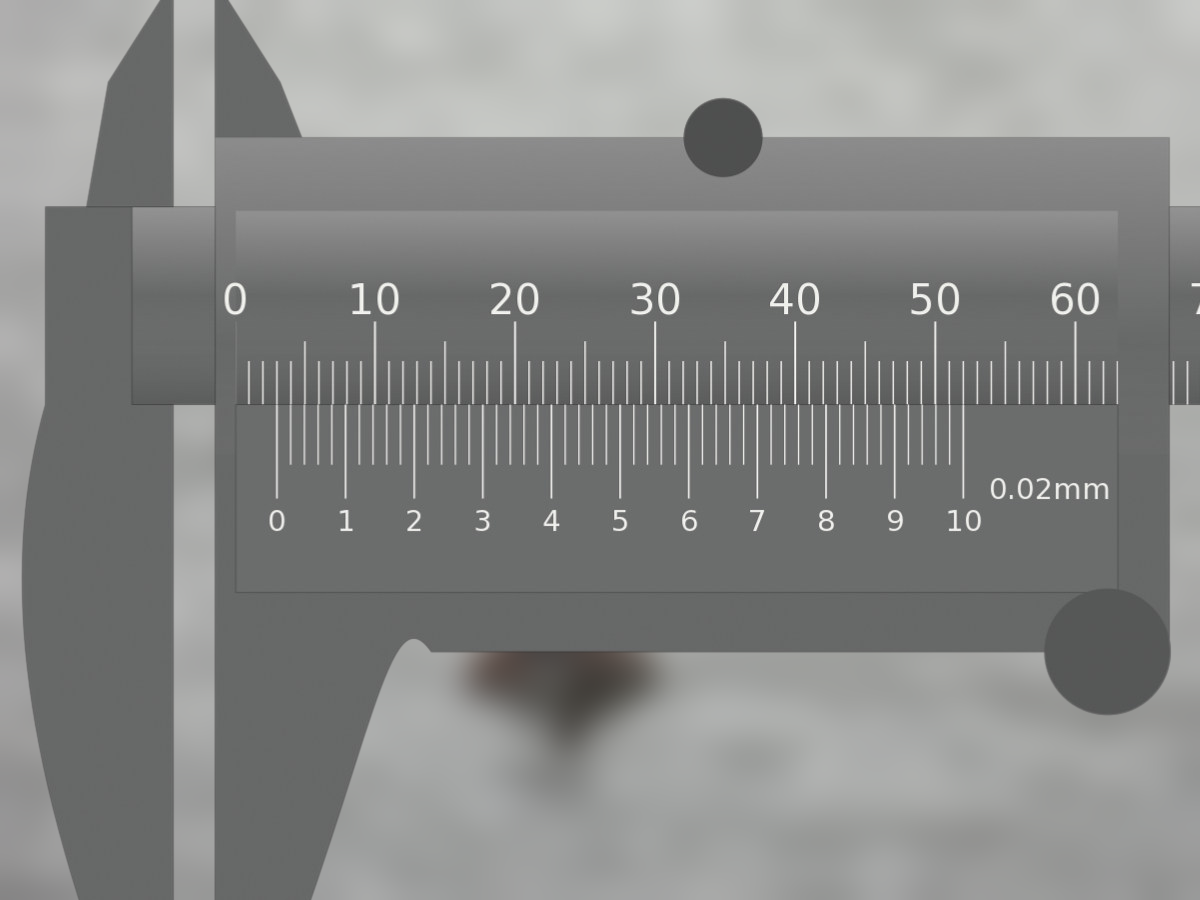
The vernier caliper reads 3.0 mm
